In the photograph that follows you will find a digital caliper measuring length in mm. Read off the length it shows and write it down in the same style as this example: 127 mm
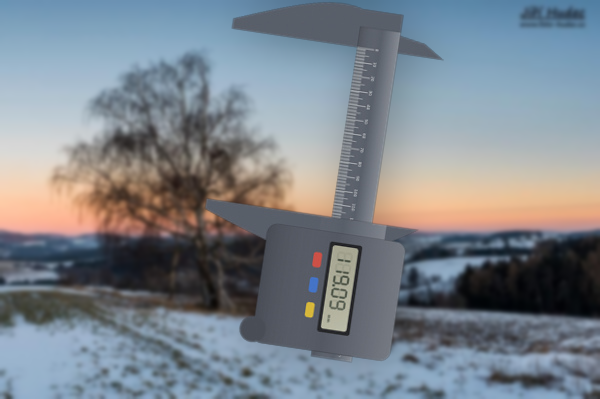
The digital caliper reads 119.09 mm
